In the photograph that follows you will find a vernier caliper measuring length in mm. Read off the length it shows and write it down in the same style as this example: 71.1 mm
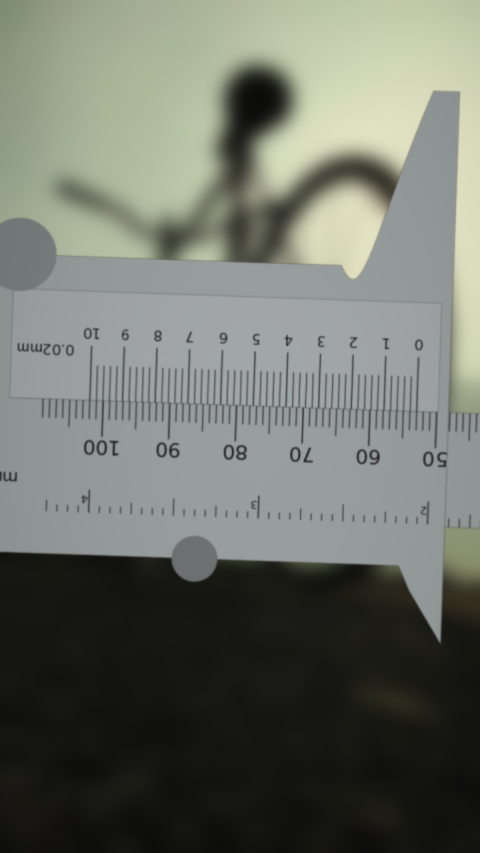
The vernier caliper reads 53.0 mm
